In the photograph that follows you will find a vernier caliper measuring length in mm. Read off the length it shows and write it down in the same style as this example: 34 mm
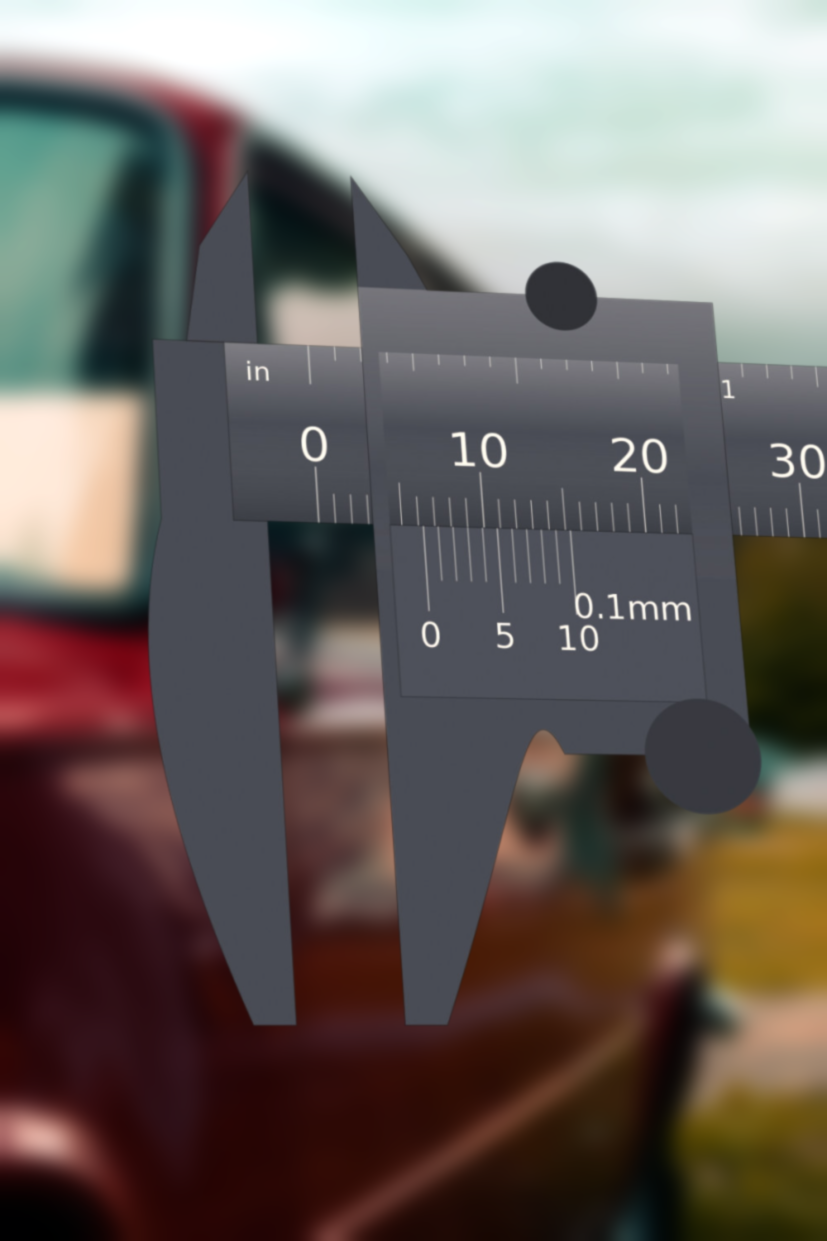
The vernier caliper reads 6.3 mm
